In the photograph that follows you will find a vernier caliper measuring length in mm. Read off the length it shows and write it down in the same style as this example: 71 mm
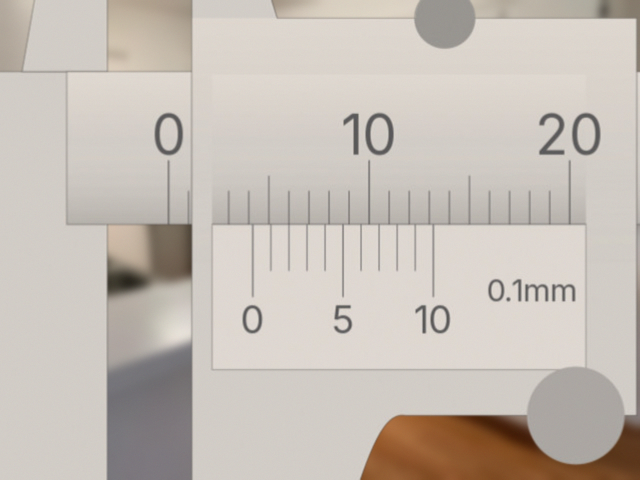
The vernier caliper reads 4.2 mm
